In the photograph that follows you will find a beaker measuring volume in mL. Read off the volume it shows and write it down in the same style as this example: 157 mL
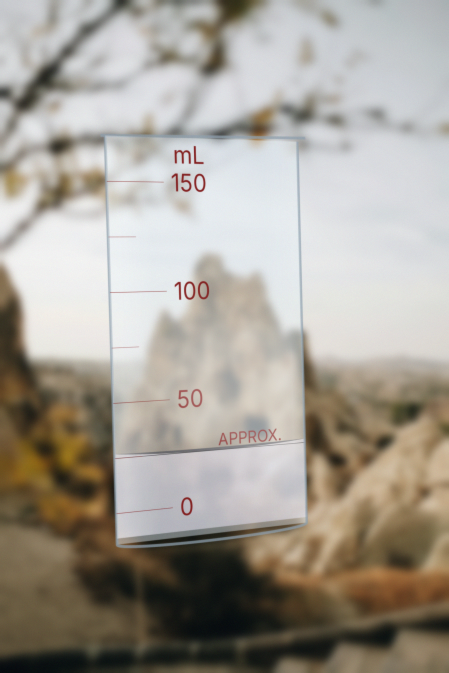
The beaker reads 25 mL
